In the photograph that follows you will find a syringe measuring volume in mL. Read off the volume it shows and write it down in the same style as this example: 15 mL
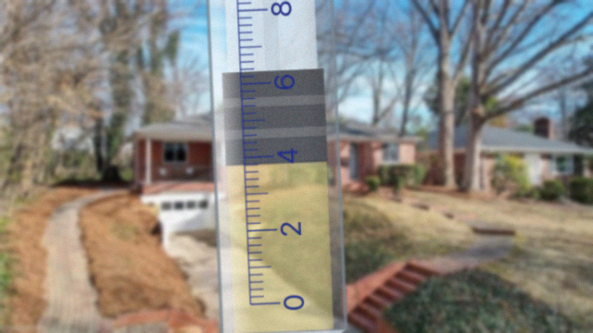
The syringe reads 3.8 mL
